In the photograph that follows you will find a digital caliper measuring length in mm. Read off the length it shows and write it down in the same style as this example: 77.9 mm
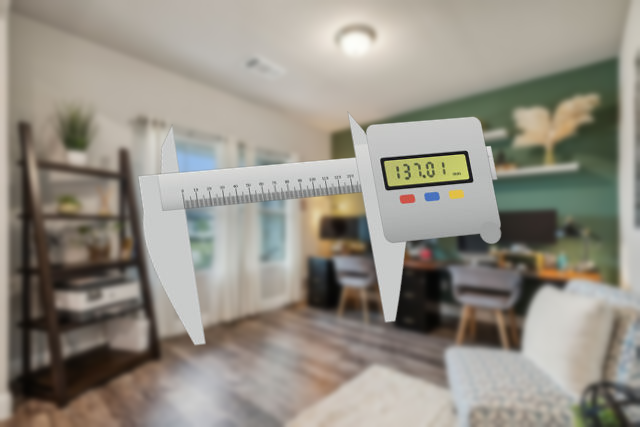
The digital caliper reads 137.01 mm
